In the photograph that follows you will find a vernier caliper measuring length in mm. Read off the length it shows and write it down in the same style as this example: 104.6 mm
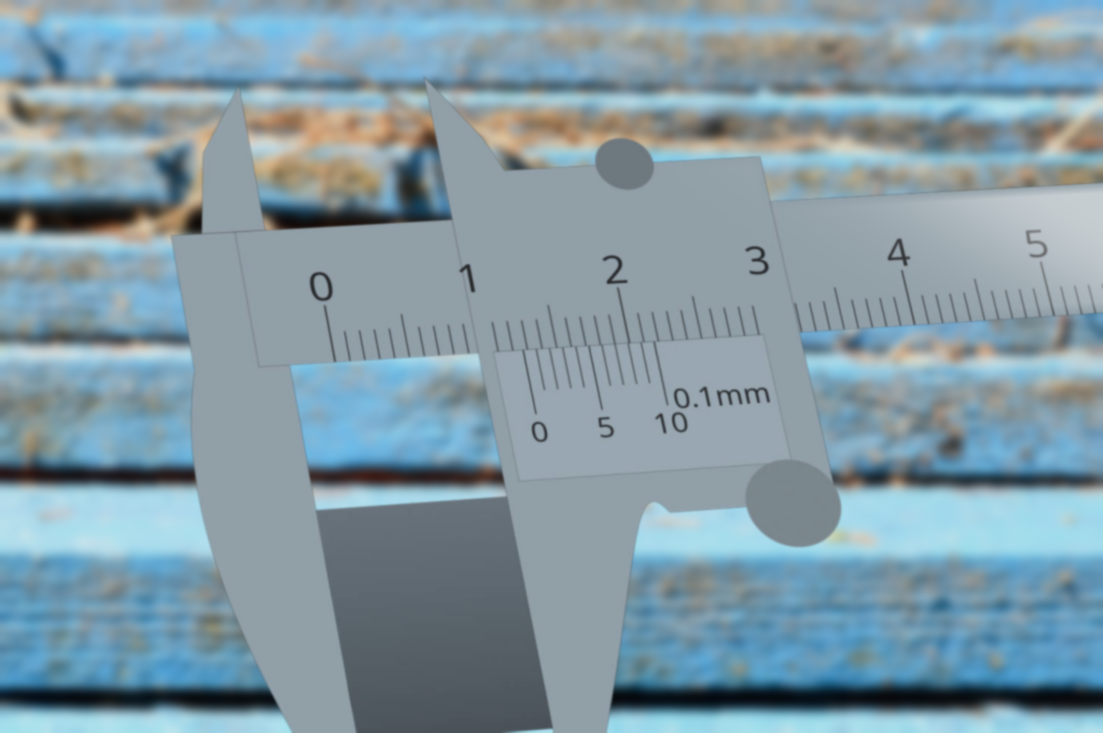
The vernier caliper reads 12.7 mm
